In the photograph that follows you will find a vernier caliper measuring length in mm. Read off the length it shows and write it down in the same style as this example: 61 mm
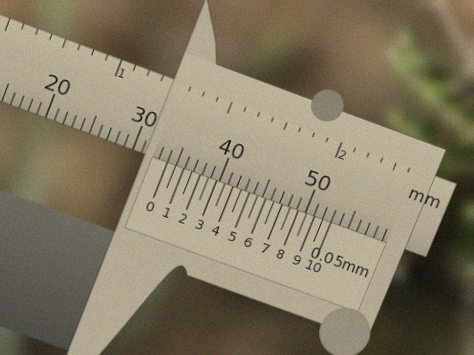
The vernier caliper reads 34.0 mm
